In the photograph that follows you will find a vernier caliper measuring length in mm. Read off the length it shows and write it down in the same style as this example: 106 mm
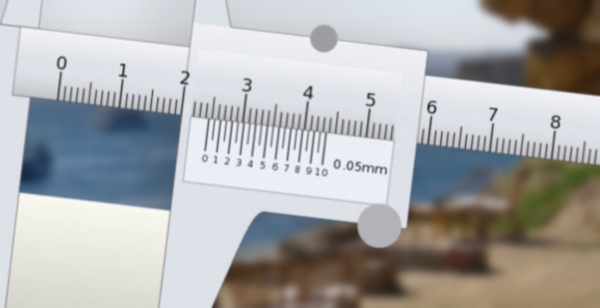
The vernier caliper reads 24.5 mm
